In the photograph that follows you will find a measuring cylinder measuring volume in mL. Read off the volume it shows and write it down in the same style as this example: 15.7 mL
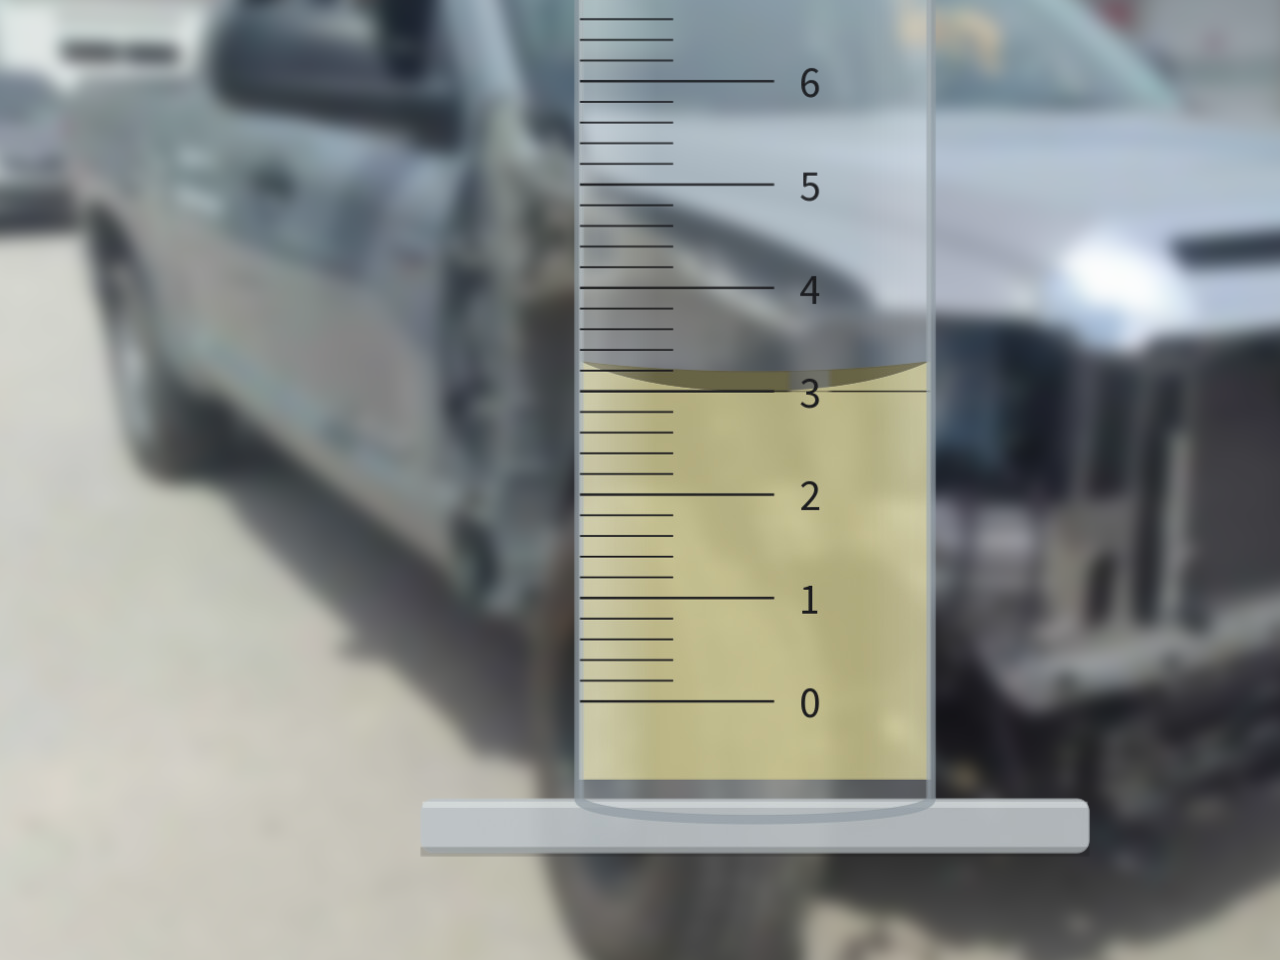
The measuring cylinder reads 3 mL
